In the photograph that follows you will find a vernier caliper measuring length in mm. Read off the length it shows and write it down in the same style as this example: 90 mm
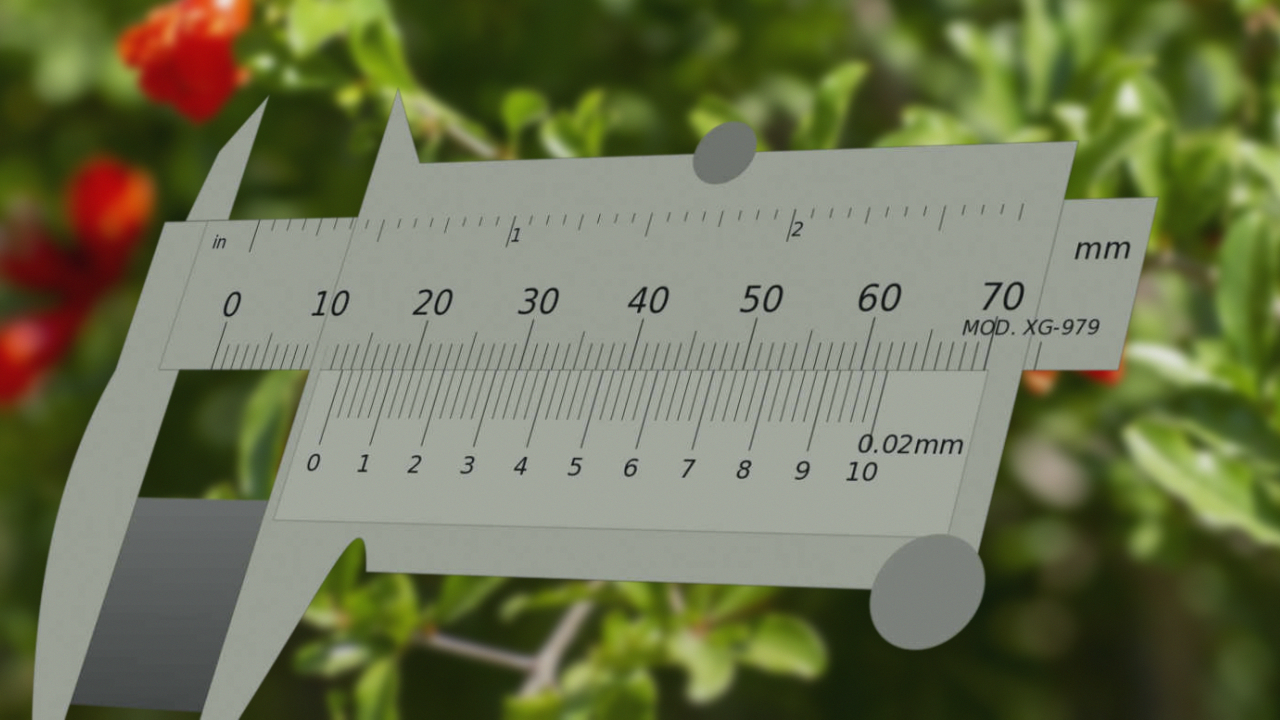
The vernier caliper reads 13.2 mm
